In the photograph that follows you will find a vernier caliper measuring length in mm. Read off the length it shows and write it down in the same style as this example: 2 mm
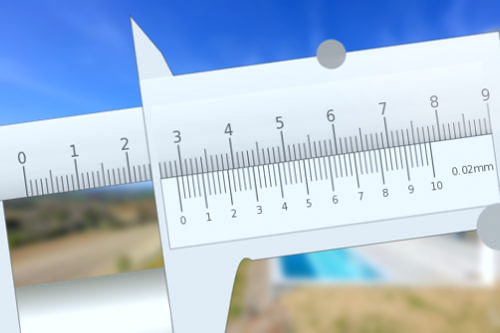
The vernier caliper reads 29.0 mm
